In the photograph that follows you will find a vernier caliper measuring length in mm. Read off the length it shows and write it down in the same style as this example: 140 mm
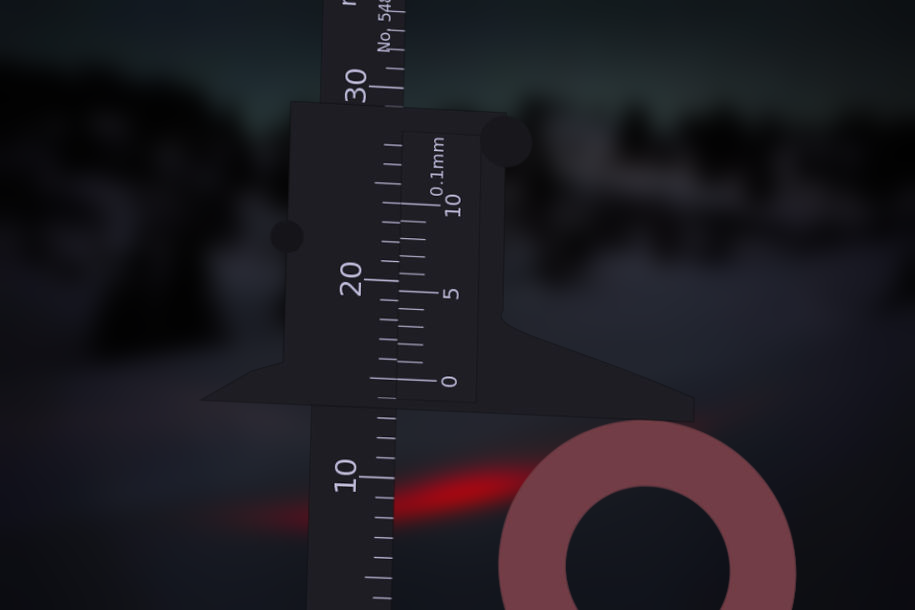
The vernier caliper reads 15.0 mm
